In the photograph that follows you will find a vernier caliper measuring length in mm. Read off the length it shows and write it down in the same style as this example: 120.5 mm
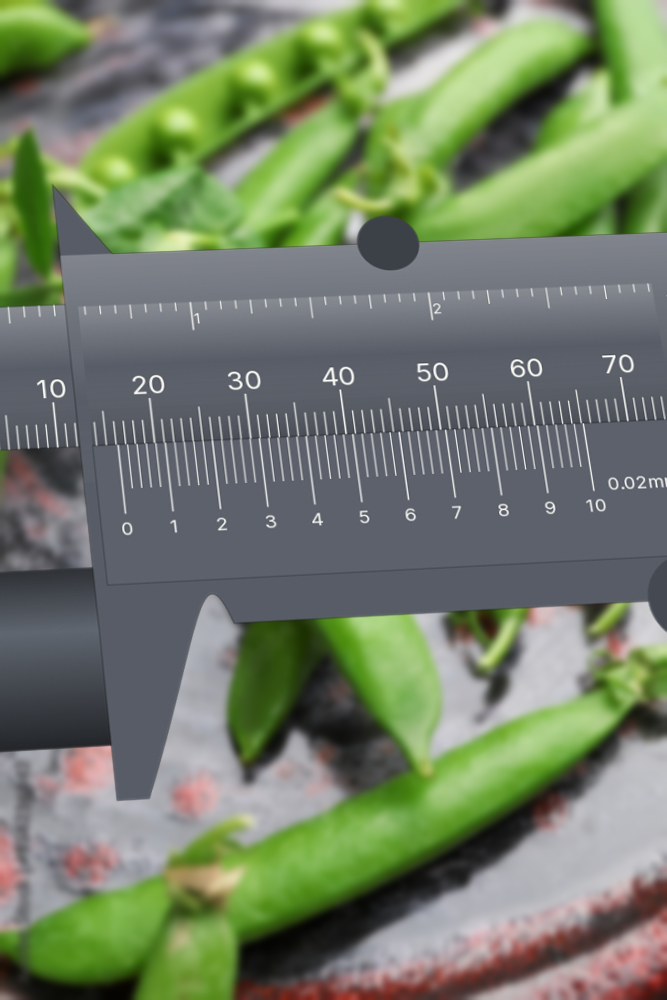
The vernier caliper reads 16.2 mm
